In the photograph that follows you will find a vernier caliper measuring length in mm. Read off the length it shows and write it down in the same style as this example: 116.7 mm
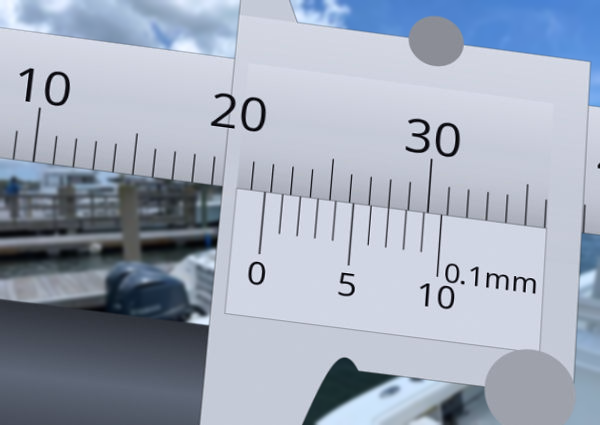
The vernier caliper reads 21.7 mm
